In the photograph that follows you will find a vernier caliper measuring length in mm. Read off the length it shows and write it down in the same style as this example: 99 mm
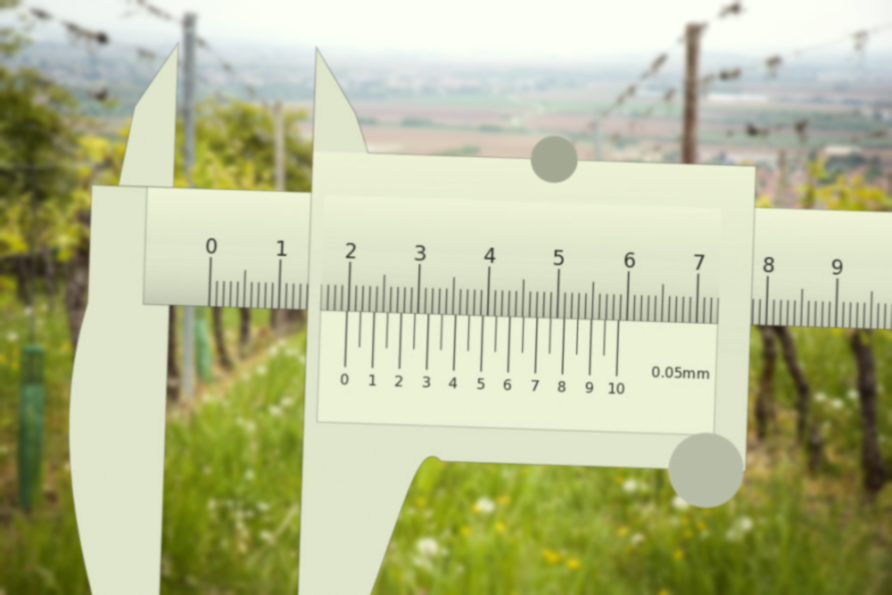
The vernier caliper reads 19.8 mm
